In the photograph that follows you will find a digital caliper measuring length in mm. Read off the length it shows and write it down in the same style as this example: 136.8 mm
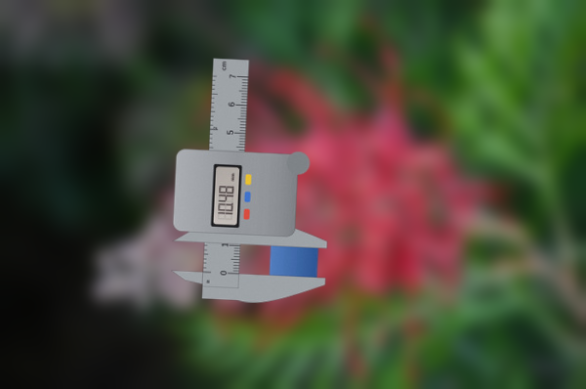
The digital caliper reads 10.48 mm
